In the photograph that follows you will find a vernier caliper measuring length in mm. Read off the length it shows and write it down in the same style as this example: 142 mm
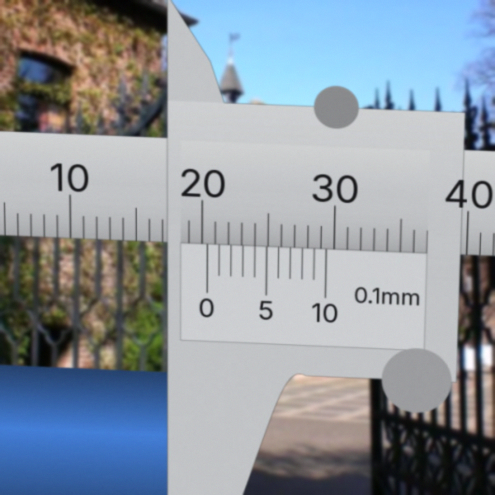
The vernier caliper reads 20.4 mm
